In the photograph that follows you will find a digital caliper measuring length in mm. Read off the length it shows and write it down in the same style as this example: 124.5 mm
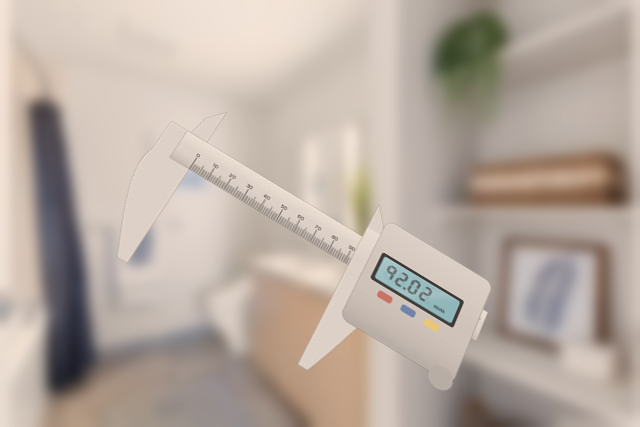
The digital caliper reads 92.02 mm
